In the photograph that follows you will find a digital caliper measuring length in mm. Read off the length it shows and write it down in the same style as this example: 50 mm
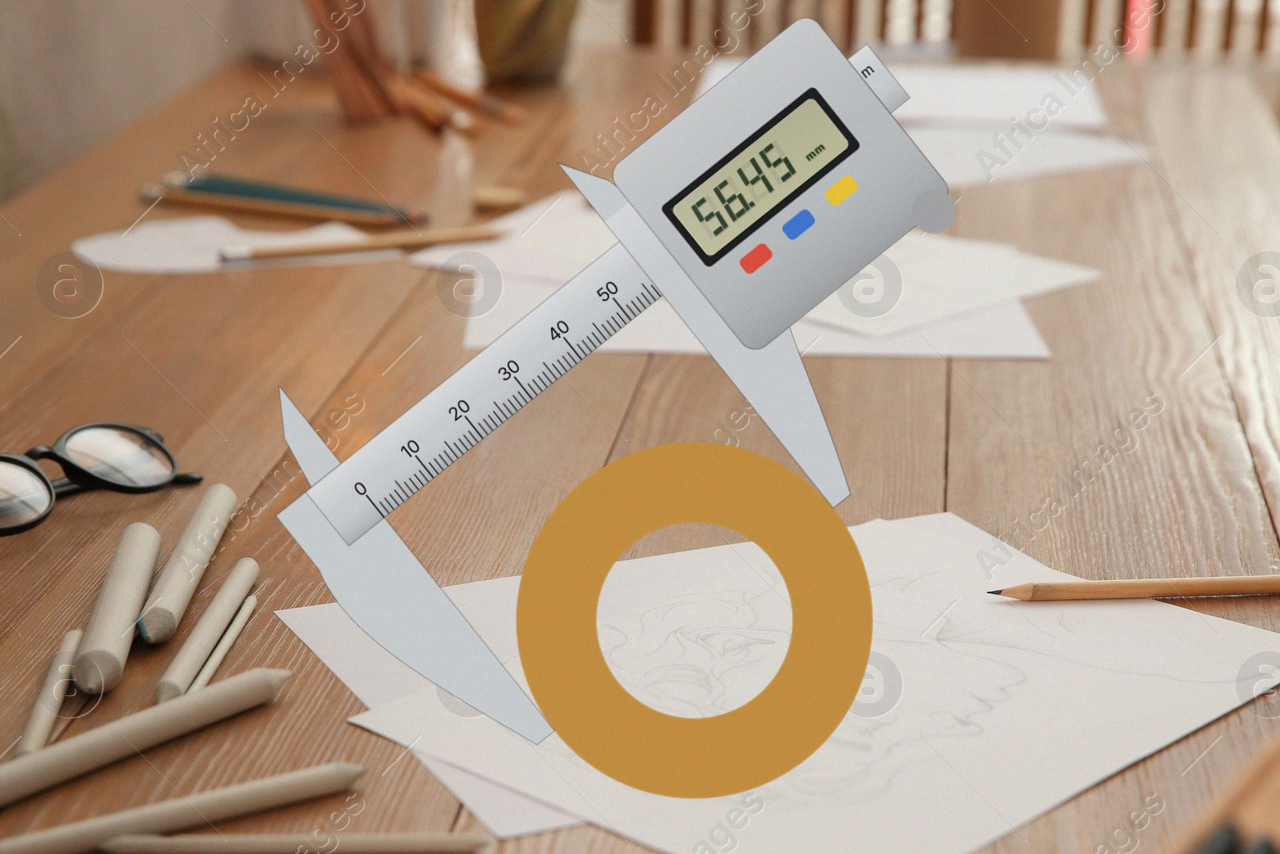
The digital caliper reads 56.45 mm
